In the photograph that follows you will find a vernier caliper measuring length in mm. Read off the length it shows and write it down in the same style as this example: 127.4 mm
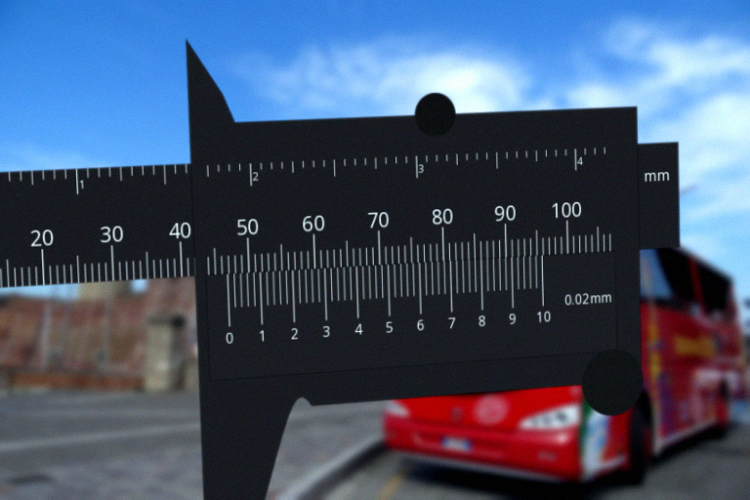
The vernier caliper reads 46.8 mm
